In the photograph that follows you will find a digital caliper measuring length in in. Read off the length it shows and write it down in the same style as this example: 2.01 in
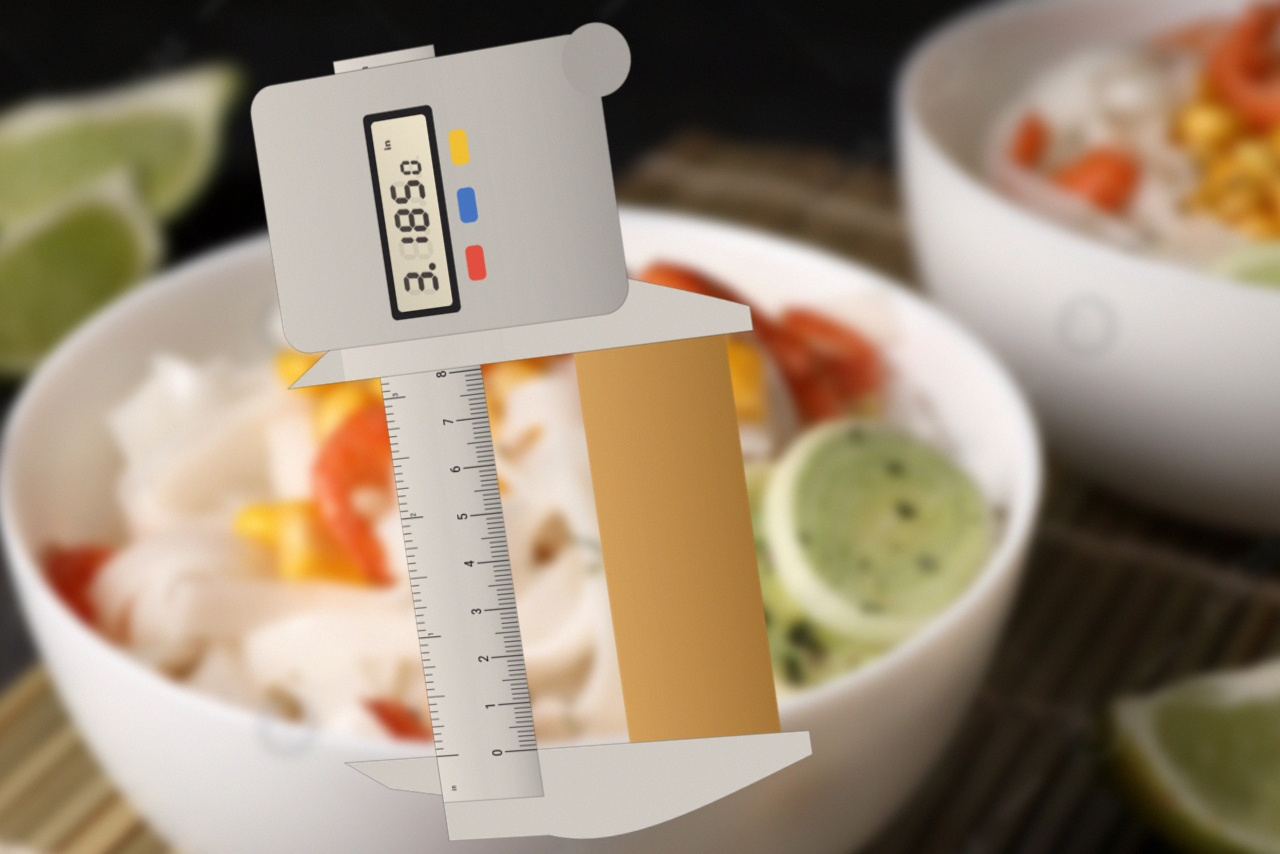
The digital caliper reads 3.1850 in
